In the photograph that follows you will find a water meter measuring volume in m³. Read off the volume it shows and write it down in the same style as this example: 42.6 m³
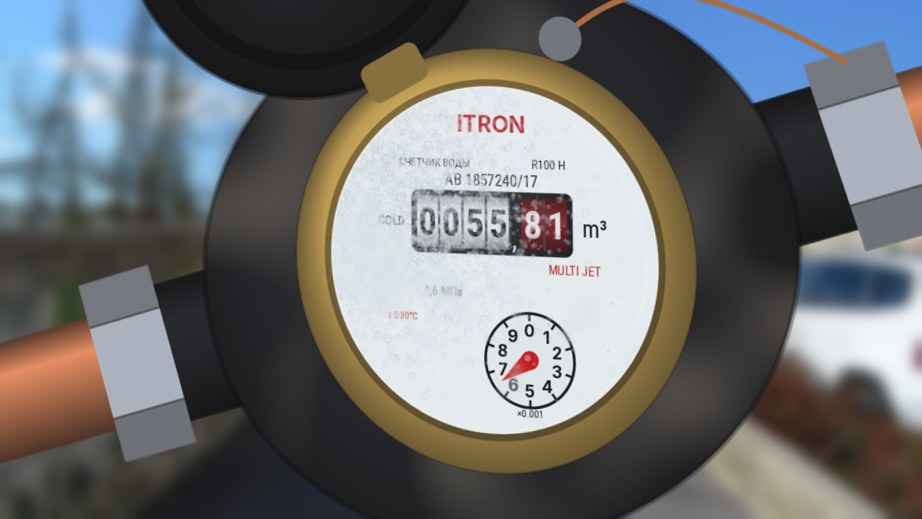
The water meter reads 55.816 m³
